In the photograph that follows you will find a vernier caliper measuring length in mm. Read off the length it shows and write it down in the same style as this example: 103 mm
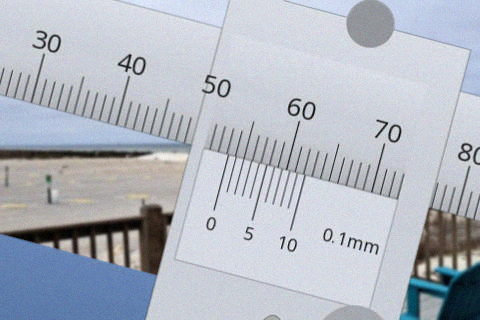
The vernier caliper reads 53.2 mm
